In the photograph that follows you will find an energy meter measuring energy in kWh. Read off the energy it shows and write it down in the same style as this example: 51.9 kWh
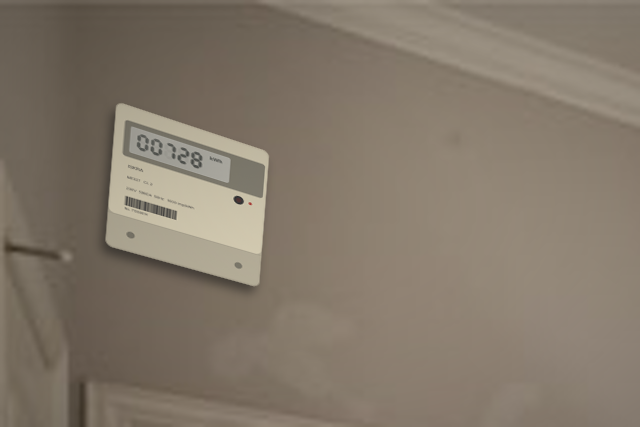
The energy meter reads 728 kWh
